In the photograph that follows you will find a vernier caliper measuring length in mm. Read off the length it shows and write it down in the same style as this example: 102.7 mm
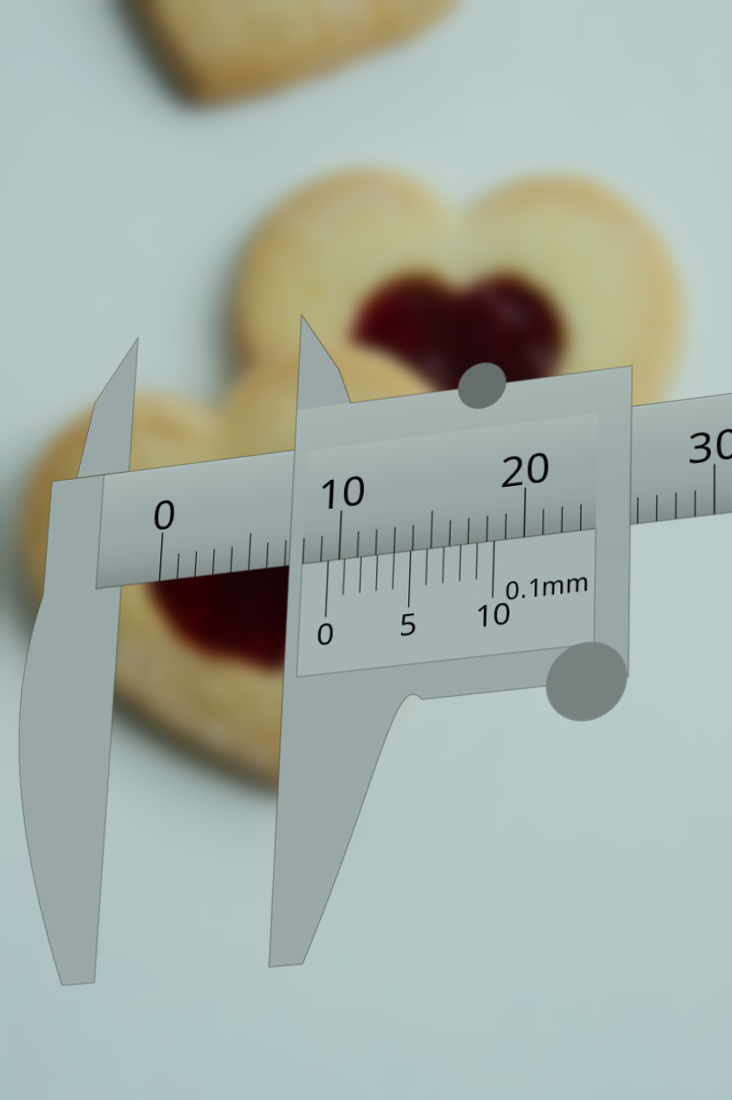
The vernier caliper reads 9.4 mm
